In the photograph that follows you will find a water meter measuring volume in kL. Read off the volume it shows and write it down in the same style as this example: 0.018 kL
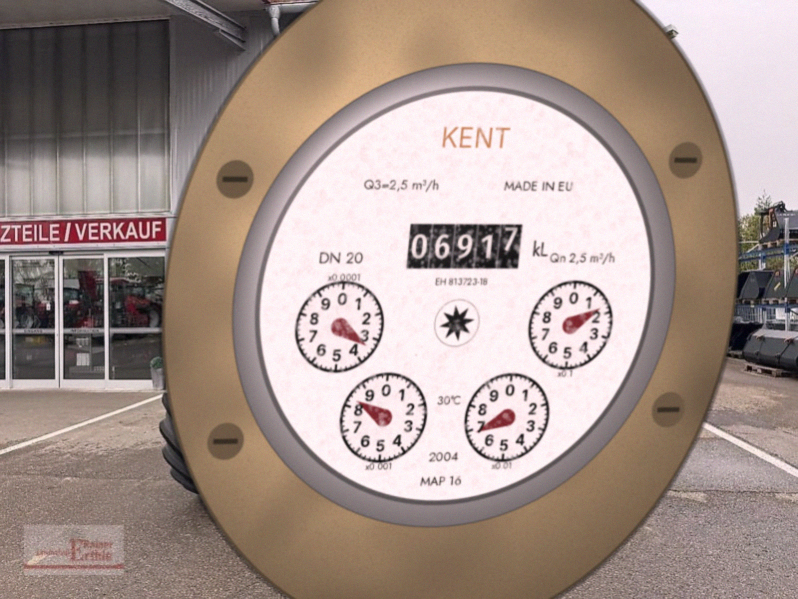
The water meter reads 6917.1683 kL
